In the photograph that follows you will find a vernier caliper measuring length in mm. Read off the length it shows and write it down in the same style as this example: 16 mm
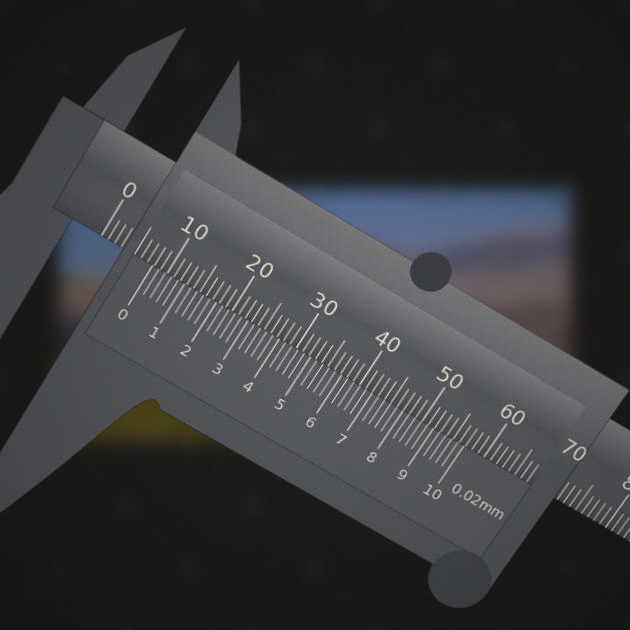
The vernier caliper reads 7.8 mm
